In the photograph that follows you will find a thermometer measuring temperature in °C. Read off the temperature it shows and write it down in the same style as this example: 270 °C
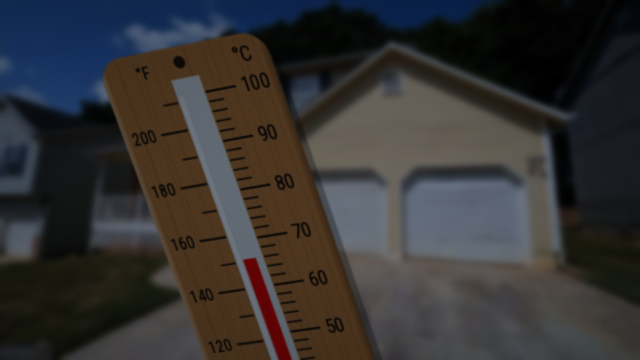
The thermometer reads 66 °C
